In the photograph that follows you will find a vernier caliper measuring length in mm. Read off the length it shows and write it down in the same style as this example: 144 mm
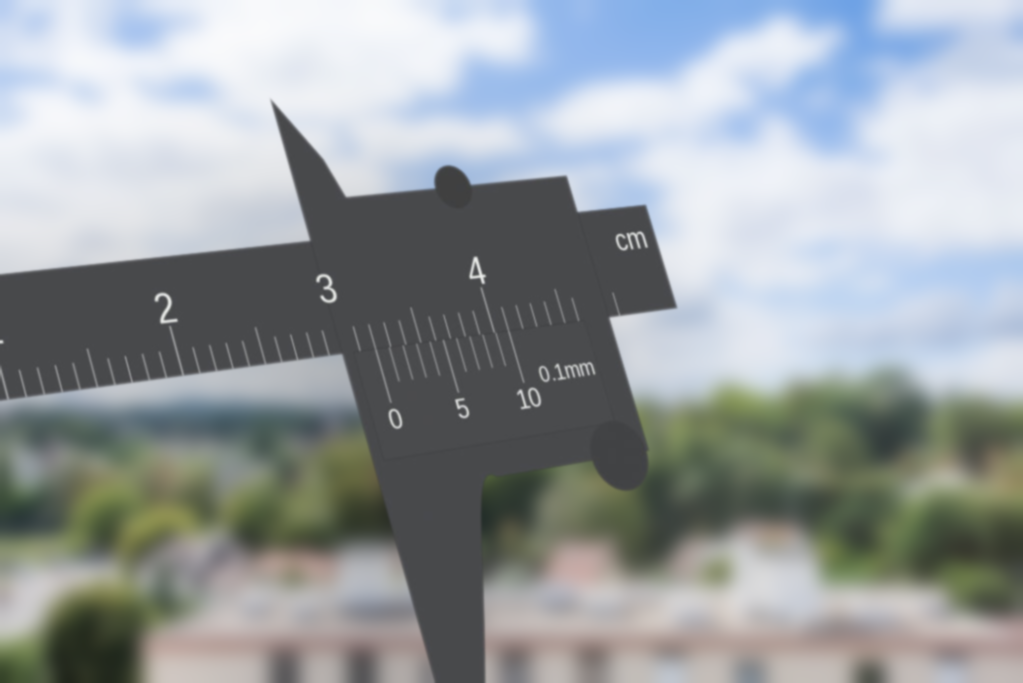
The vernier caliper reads 32.0 mm
